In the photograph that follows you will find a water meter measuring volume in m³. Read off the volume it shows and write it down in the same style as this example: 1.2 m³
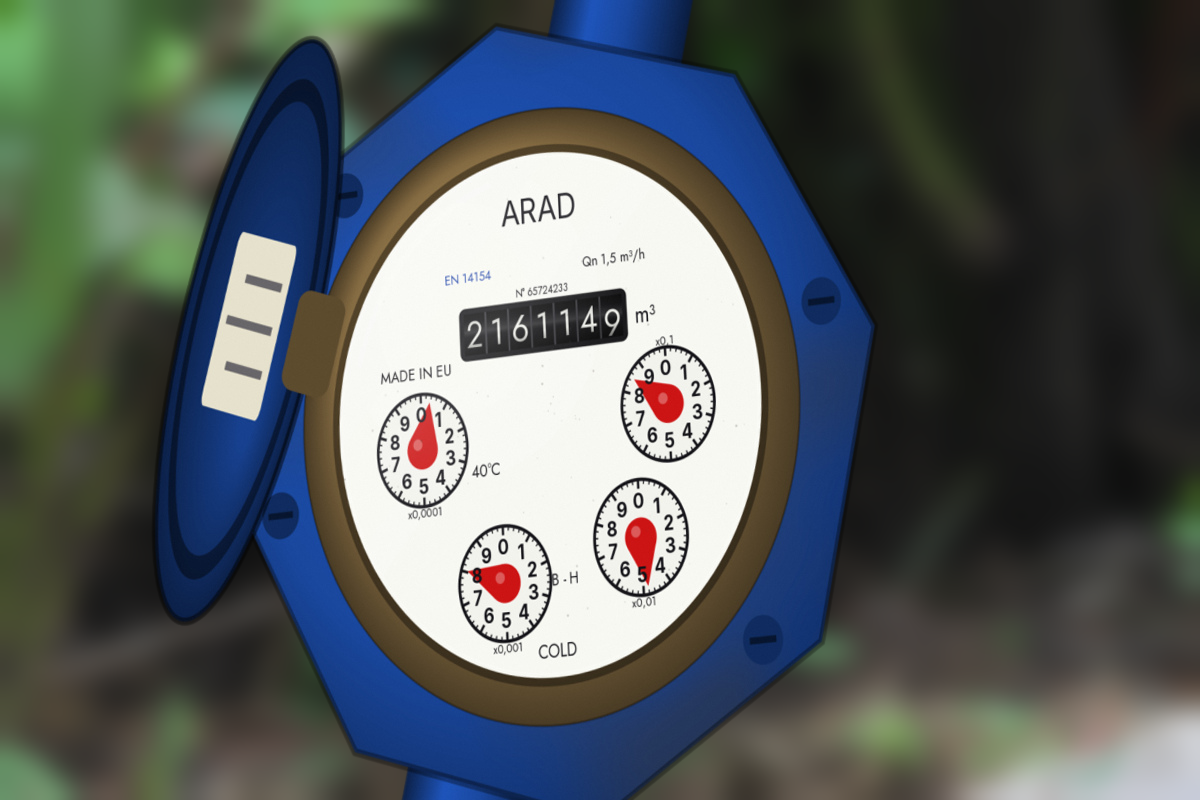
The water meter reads 2161148.8480 m³
